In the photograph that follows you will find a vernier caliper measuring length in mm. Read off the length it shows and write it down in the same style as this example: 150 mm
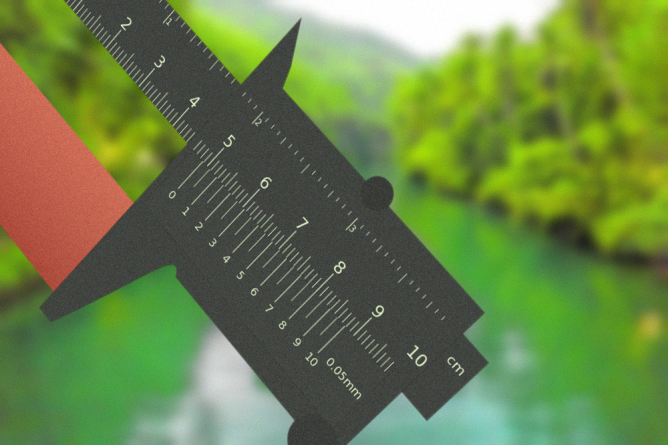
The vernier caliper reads 48.8 mm
